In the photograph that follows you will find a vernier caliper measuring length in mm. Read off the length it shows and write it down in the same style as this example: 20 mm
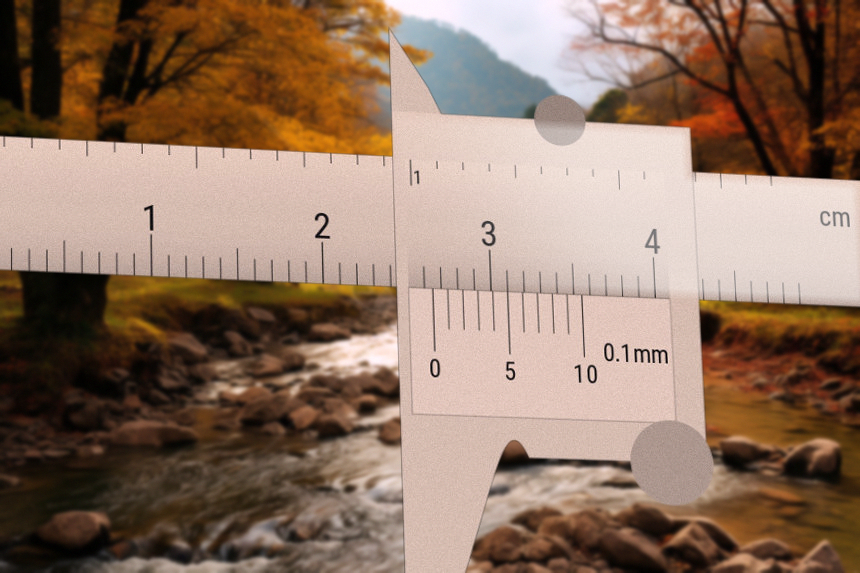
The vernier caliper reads 26.5 mm
